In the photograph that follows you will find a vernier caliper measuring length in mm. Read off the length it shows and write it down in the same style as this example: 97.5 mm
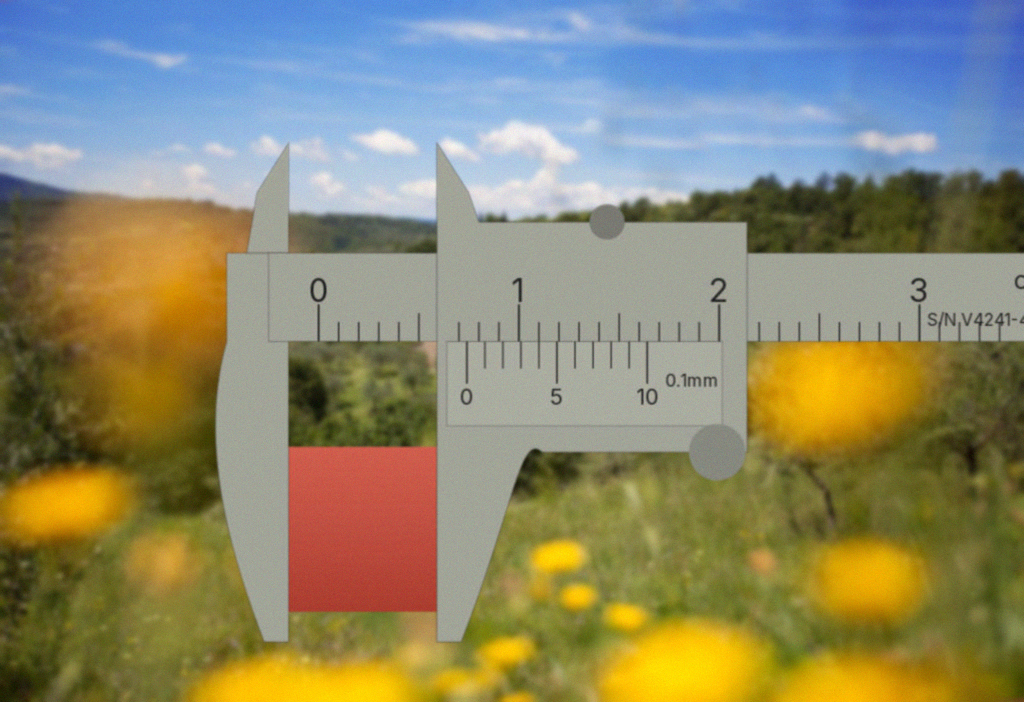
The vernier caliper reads 7.4 mm
